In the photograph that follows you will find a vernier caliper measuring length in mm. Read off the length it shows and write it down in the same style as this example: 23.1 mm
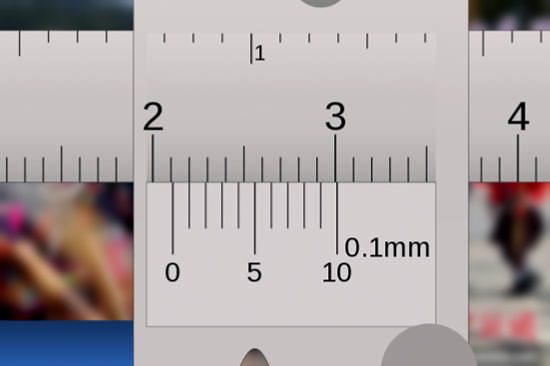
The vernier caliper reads 21.1 mm
